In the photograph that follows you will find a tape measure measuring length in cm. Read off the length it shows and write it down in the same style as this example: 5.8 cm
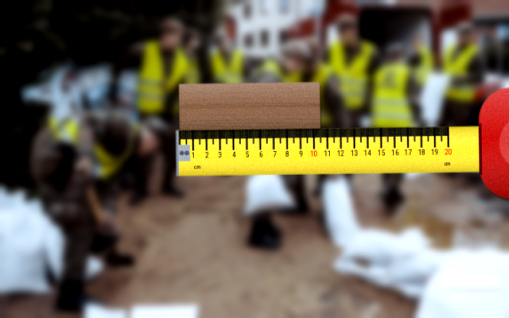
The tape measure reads 10.5 cm
